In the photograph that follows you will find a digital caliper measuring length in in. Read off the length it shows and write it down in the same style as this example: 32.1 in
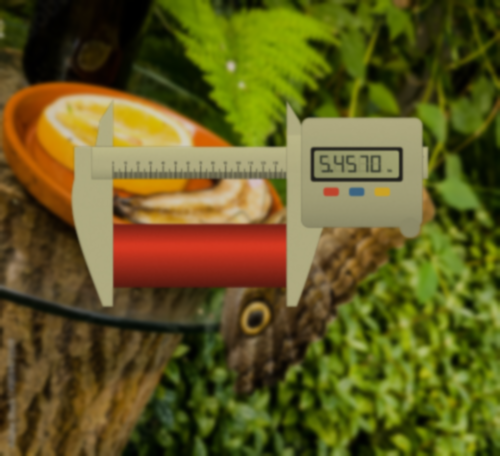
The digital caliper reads 5.4570 in
